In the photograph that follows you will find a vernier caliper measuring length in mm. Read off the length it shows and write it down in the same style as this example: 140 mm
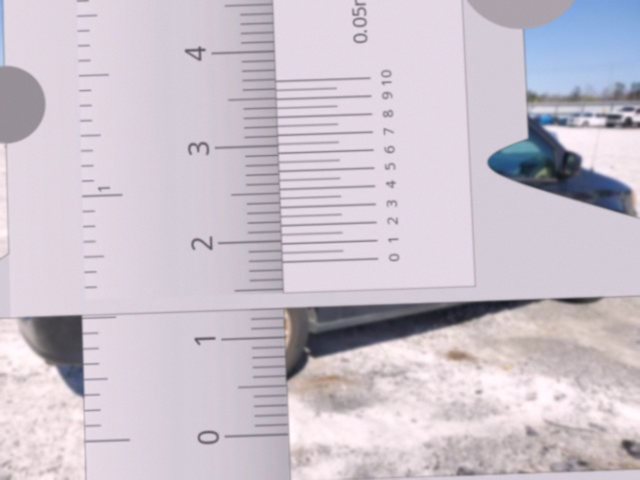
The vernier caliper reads 17.8 mm
